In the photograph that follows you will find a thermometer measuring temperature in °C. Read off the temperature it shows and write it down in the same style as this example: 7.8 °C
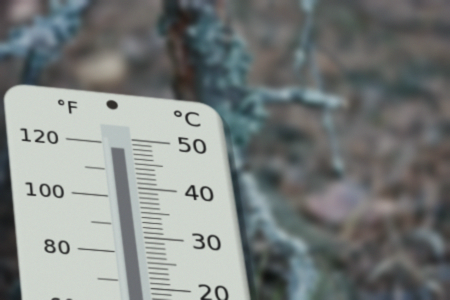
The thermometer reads 48 °C
